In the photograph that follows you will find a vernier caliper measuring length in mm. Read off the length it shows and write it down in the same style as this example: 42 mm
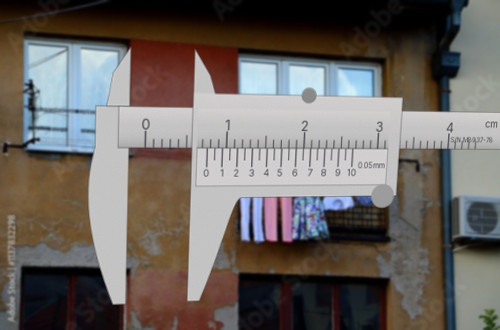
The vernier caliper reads 7.6 mm
